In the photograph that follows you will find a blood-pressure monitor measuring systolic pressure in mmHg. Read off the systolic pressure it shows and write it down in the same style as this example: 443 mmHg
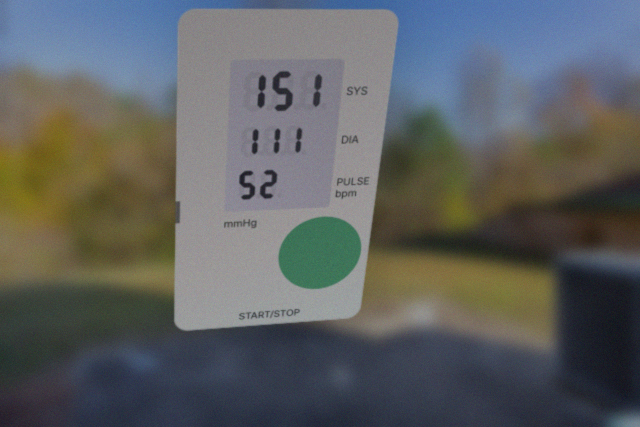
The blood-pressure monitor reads 151 mmHg
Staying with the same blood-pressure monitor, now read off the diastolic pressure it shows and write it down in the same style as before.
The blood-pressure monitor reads 111 mmHg
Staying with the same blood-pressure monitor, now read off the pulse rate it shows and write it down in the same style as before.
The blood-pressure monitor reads 52 bpm
